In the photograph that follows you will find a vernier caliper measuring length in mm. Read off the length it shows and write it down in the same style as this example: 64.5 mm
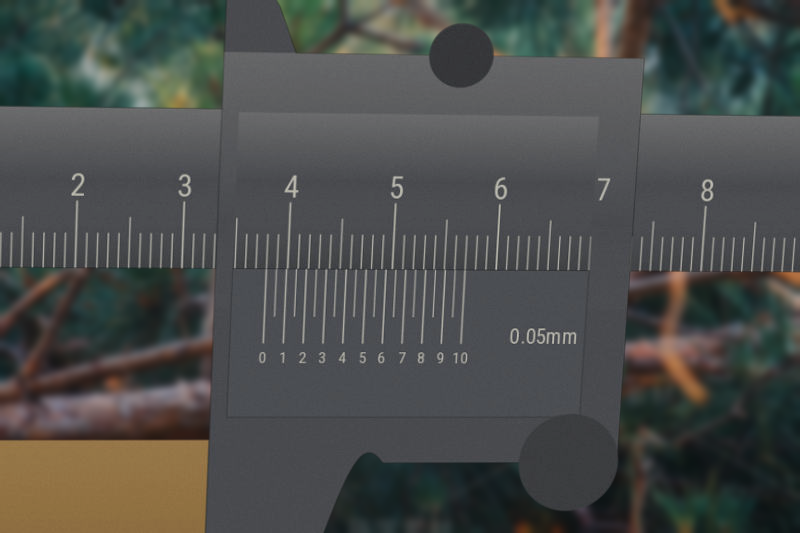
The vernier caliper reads 38.0 mm
